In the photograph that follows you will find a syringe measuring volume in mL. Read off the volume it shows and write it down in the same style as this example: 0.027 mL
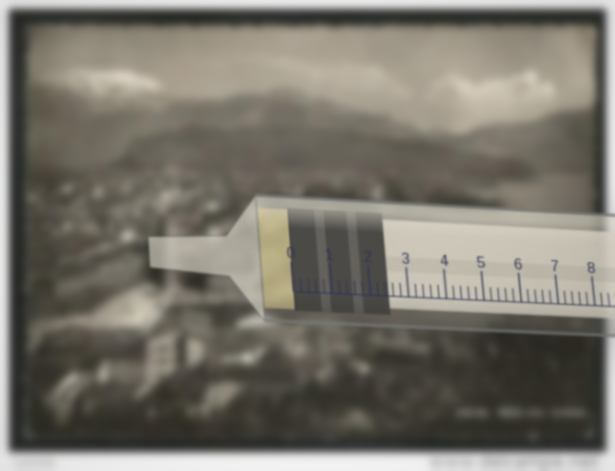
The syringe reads 0 mL
